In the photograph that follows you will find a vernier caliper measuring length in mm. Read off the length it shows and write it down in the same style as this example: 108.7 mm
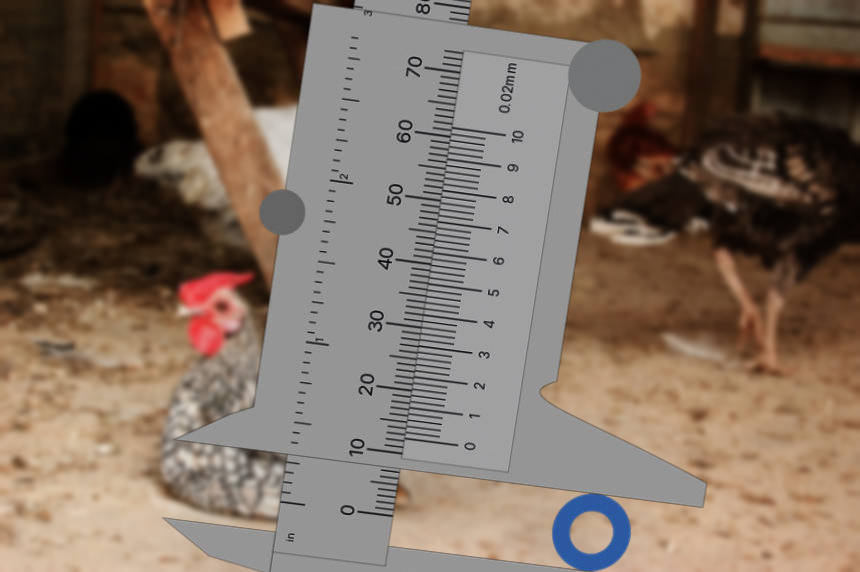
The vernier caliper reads 12.4 mm
